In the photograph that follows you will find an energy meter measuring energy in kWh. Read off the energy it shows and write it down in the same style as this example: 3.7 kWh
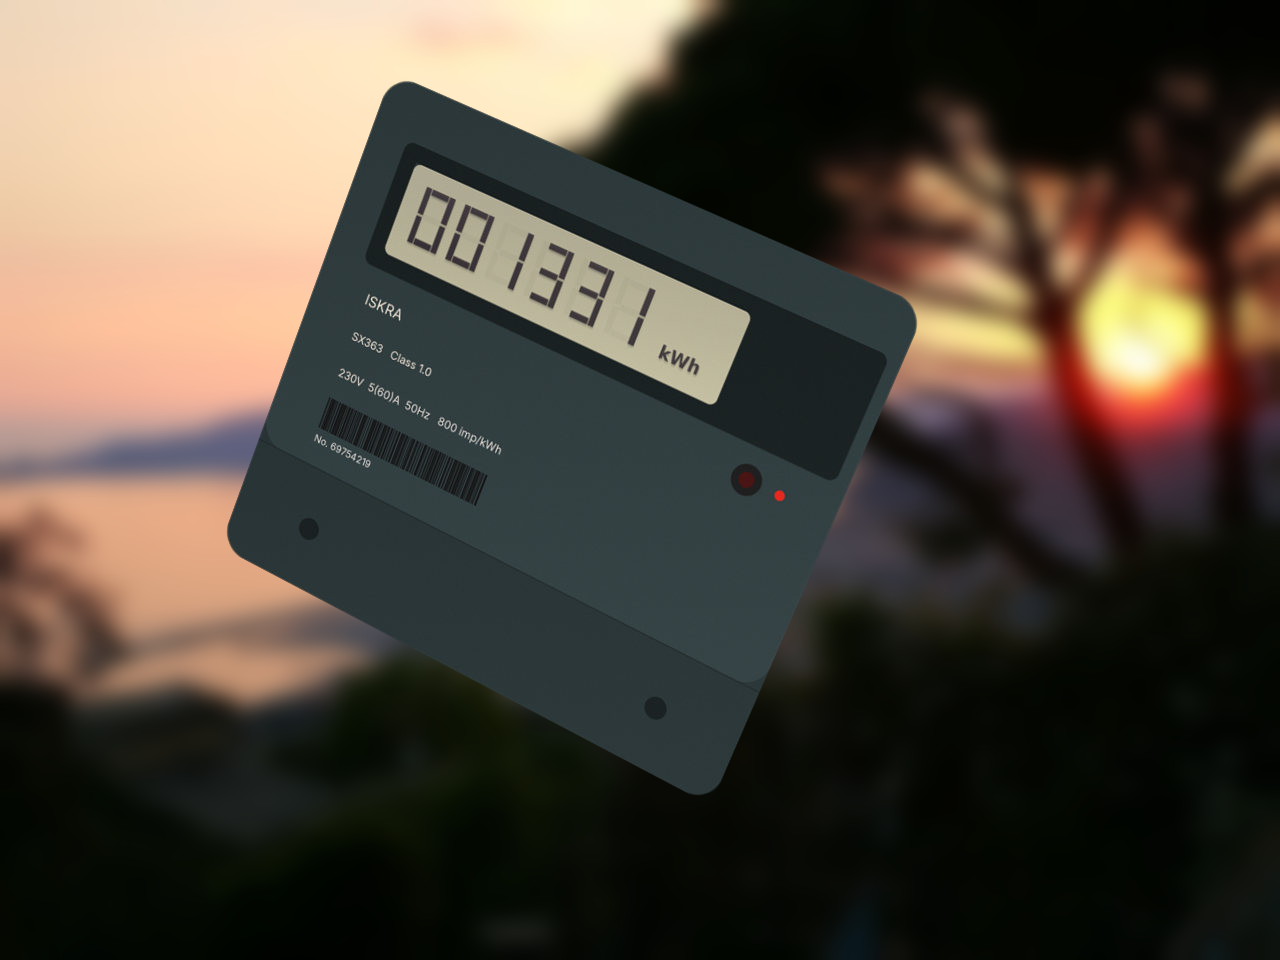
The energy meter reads 1331 kWh
